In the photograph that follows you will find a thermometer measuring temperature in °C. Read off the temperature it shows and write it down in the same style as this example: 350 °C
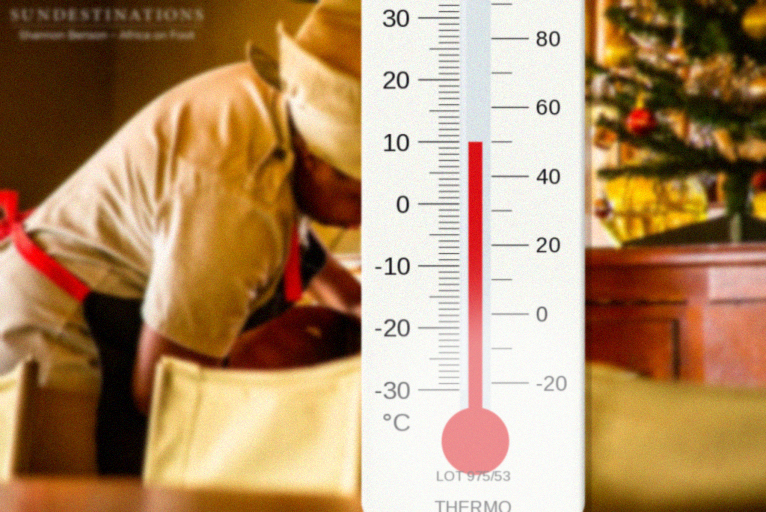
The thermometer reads 10 °C
